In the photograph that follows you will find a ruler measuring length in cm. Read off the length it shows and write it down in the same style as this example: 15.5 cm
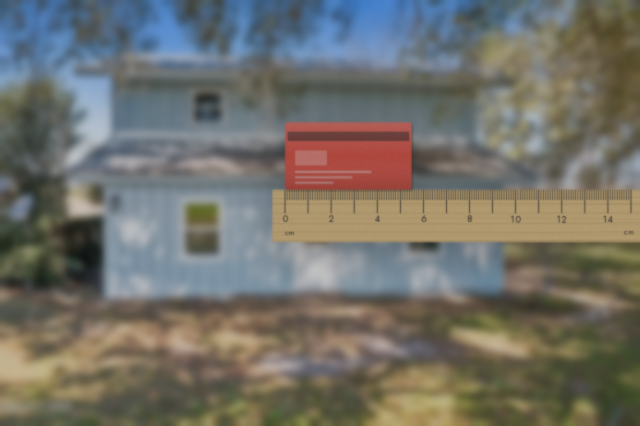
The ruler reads 5.5 cm
